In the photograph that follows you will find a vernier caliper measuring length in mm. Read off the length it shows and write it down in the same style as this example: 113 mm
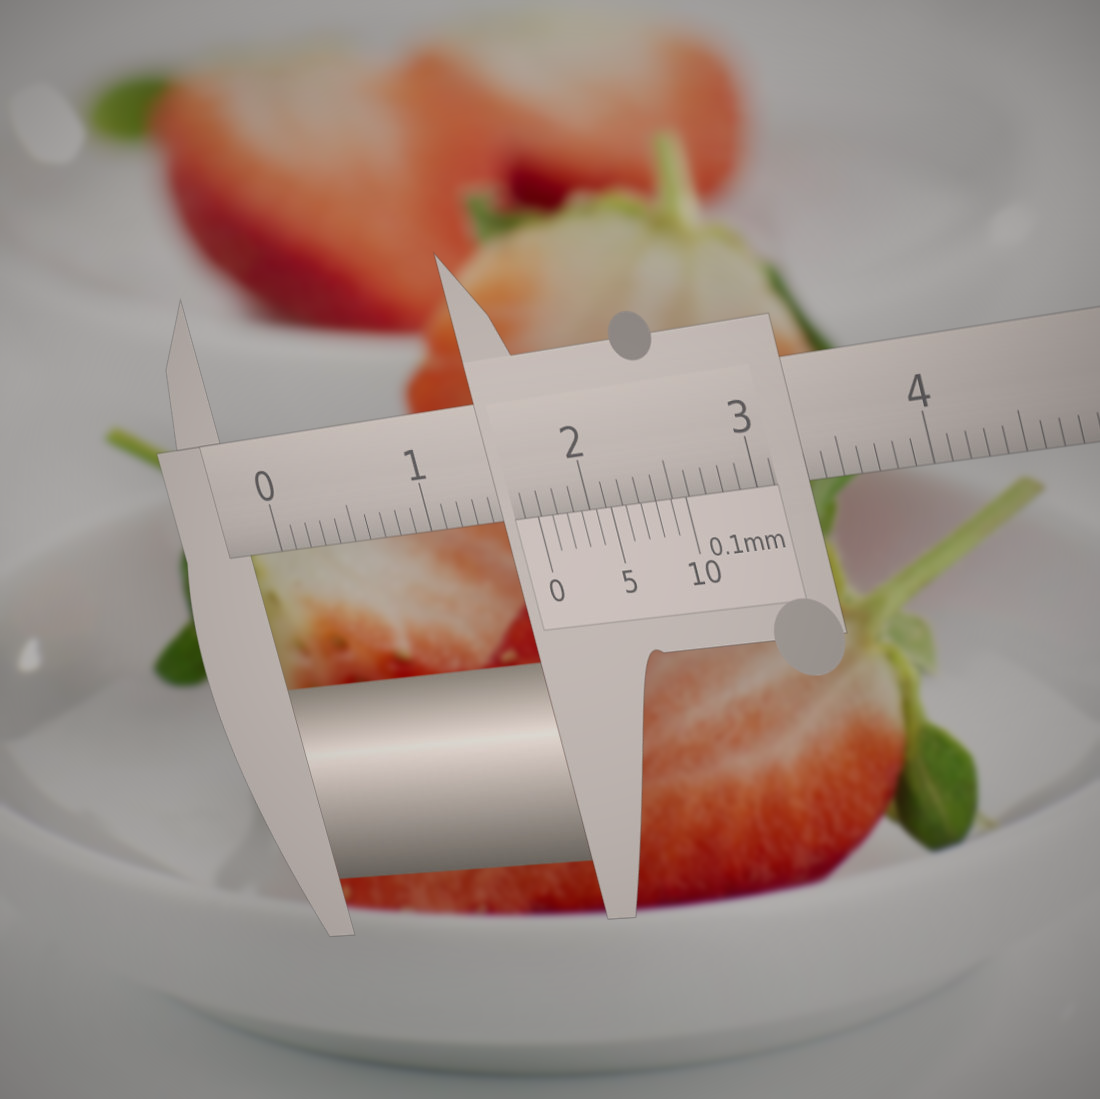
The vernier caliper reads 16.8 mm
